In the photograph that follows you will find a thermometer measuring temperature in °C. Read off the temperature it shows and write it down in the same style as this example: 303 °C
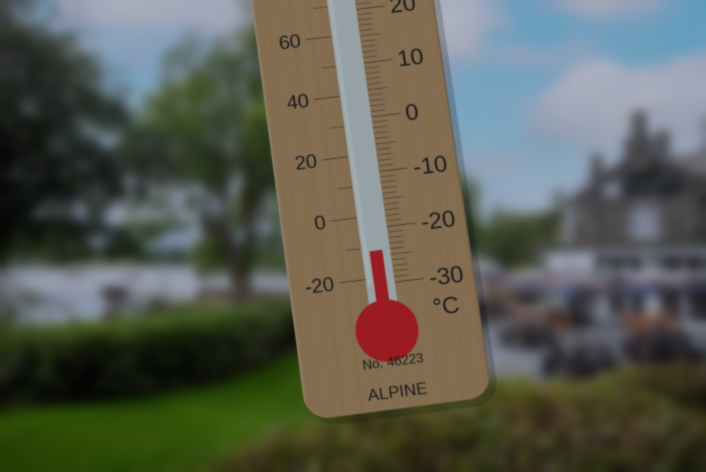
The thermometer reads -24 °C
